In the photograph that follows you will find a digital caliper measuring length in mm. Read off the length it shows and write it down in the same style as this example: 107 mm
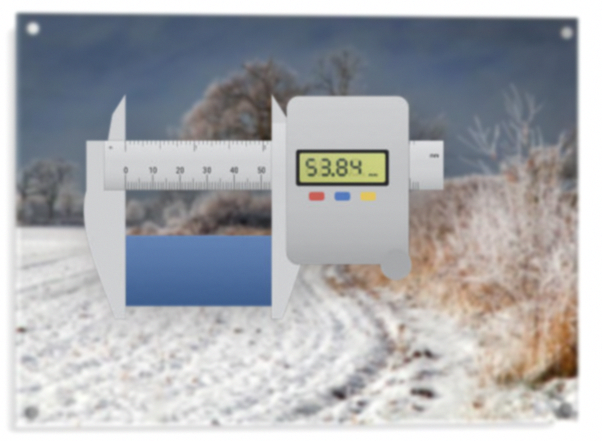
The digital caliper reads 53.84 mm
